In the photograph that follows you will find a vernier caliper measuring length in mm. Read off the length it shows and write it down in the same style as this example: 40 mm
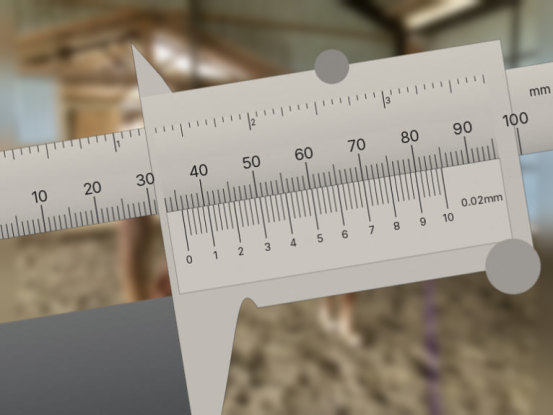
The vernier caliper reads 35.8 mm
